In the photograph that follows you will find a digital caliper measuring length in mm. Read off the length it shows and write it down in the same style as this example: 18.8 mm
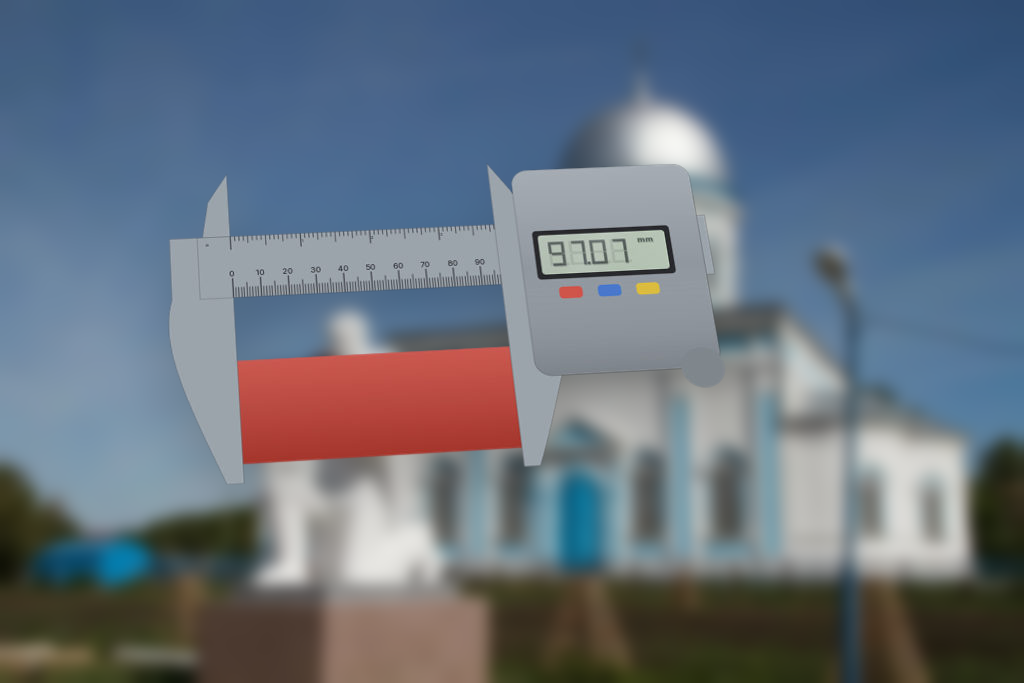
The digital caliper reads 97.07 mm
